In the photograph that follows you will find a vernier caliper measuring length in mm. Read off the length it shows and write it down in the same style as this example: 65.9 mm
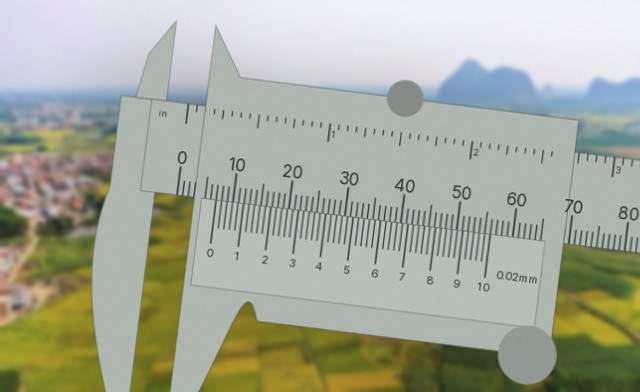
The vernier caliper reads 7.0 mm
